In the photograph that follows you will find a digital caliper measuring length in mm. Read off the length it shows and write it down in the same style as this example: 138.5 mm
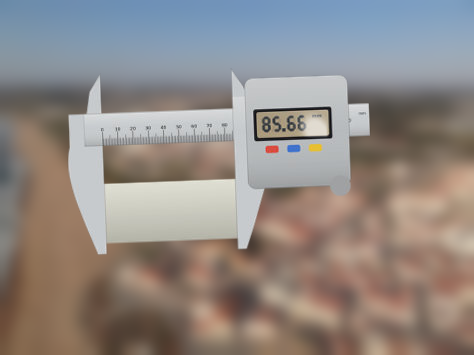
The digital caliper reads 85.66 mm
